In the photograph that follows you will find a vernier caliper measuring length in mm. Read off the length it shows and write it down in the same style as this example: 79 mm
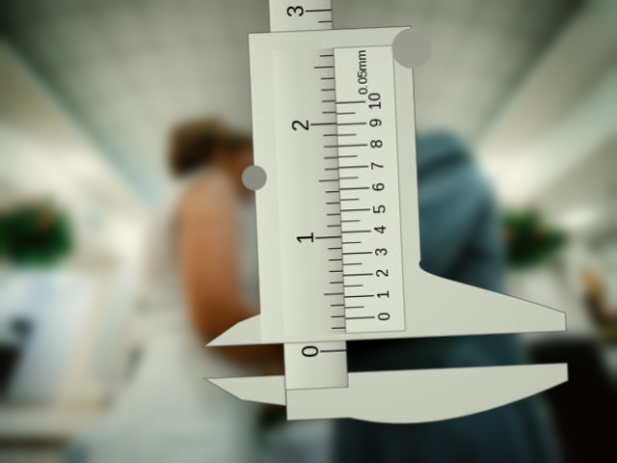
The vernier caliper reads 2.8 mm
